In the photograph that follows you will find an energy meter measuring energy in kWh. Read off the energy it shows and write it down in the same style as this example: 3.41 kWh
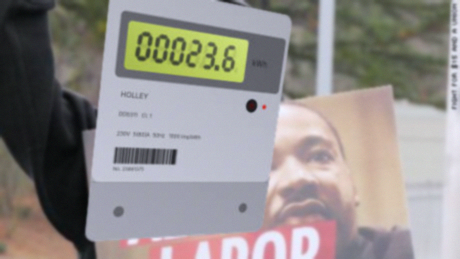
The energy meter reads 23.6 kWh
